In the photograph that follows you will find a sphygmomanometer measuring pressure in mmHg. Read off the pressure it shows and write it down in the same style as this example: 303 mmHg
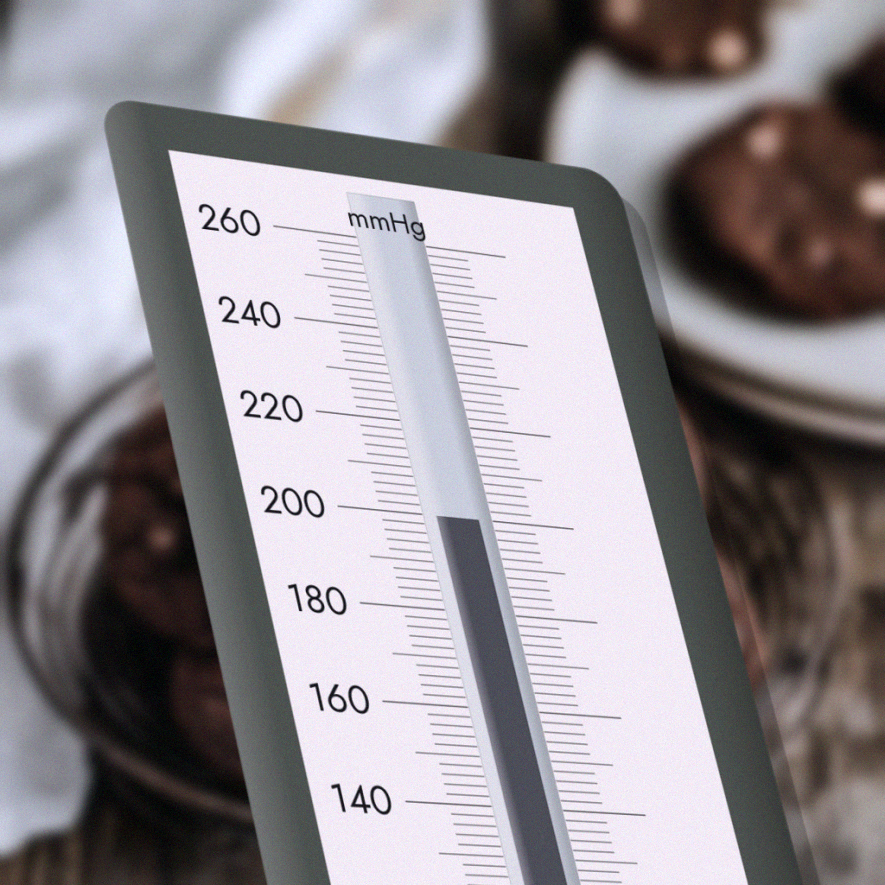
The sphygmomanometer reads 200 mmHg
